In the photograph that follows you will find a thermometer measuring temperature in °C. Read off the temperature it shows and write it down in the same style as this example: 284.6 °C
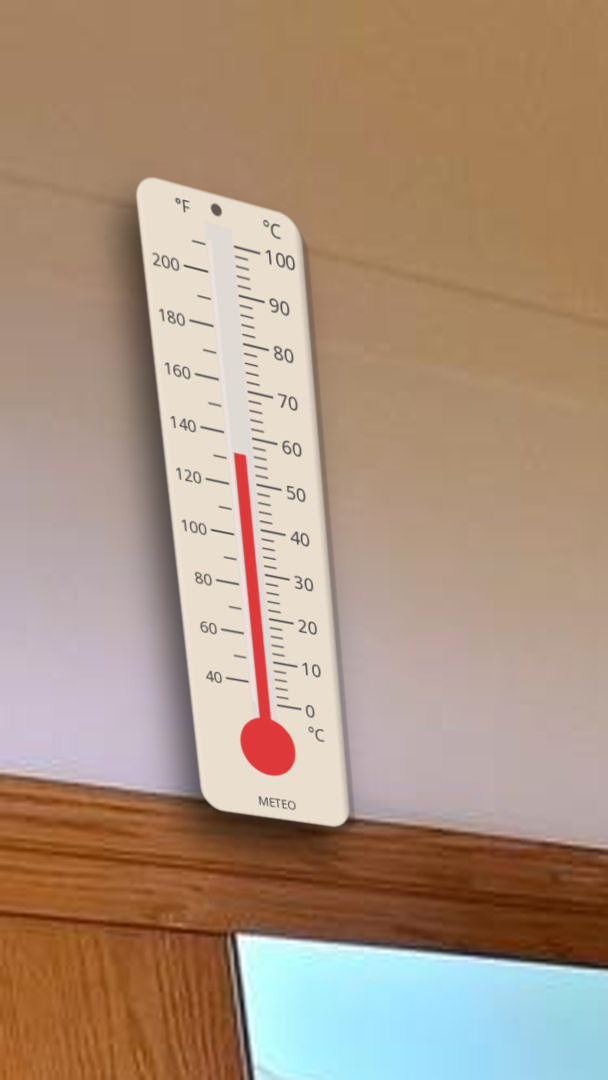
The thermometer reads 56 °C
